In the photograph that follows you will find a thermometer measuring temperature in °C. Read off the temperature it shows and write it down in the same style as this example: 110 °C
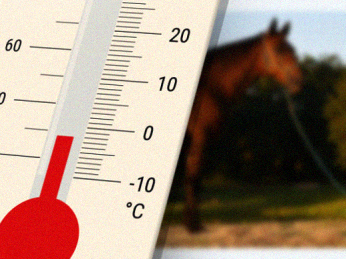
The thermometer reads -2 °C
